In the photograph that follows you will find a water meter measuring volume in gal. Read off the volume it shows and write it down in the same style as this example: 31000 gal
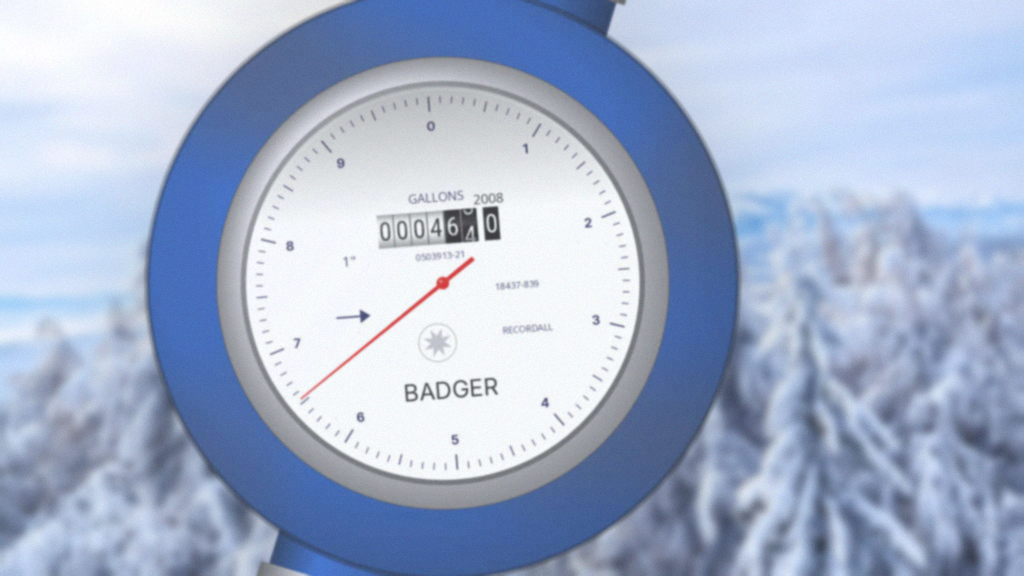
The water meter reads 4636.5 gal
